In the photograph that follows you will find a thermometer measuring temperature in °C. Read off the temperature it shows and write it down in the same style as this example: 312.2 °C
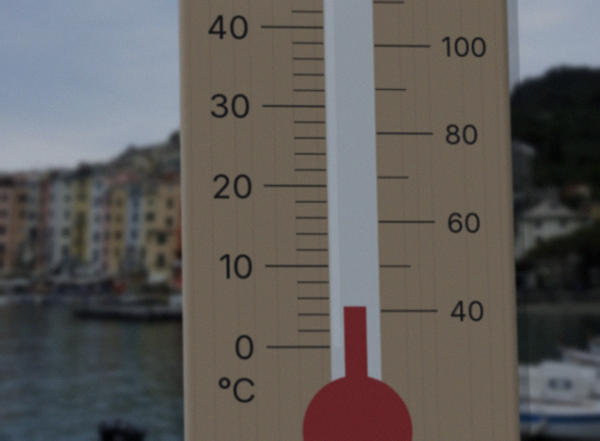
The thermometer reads 5 °C
